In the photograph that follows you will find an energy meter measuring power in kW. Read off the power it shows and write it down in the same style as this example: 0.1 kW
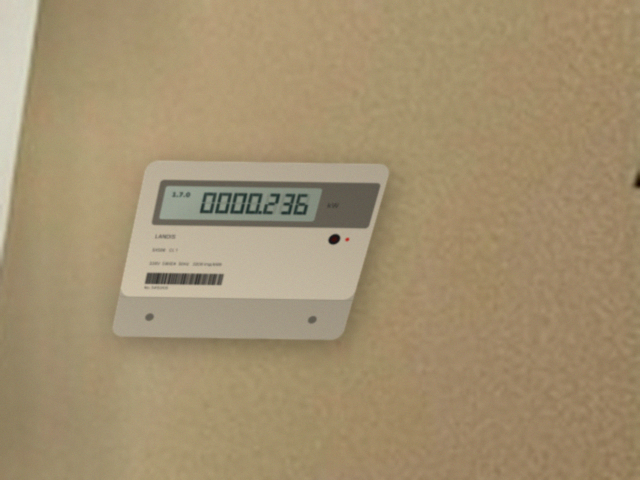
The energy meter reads 0.236 kW
